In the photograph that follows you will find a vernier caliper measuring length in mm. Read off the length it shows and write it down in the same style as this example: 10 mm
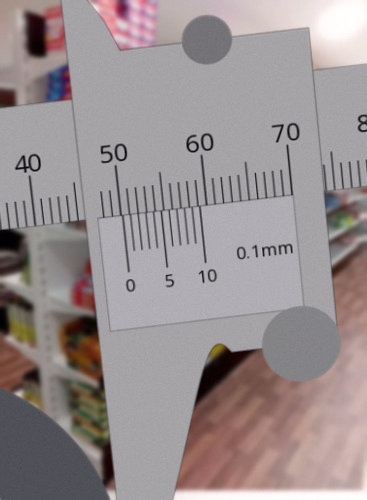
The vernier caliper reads 50.2 mm
